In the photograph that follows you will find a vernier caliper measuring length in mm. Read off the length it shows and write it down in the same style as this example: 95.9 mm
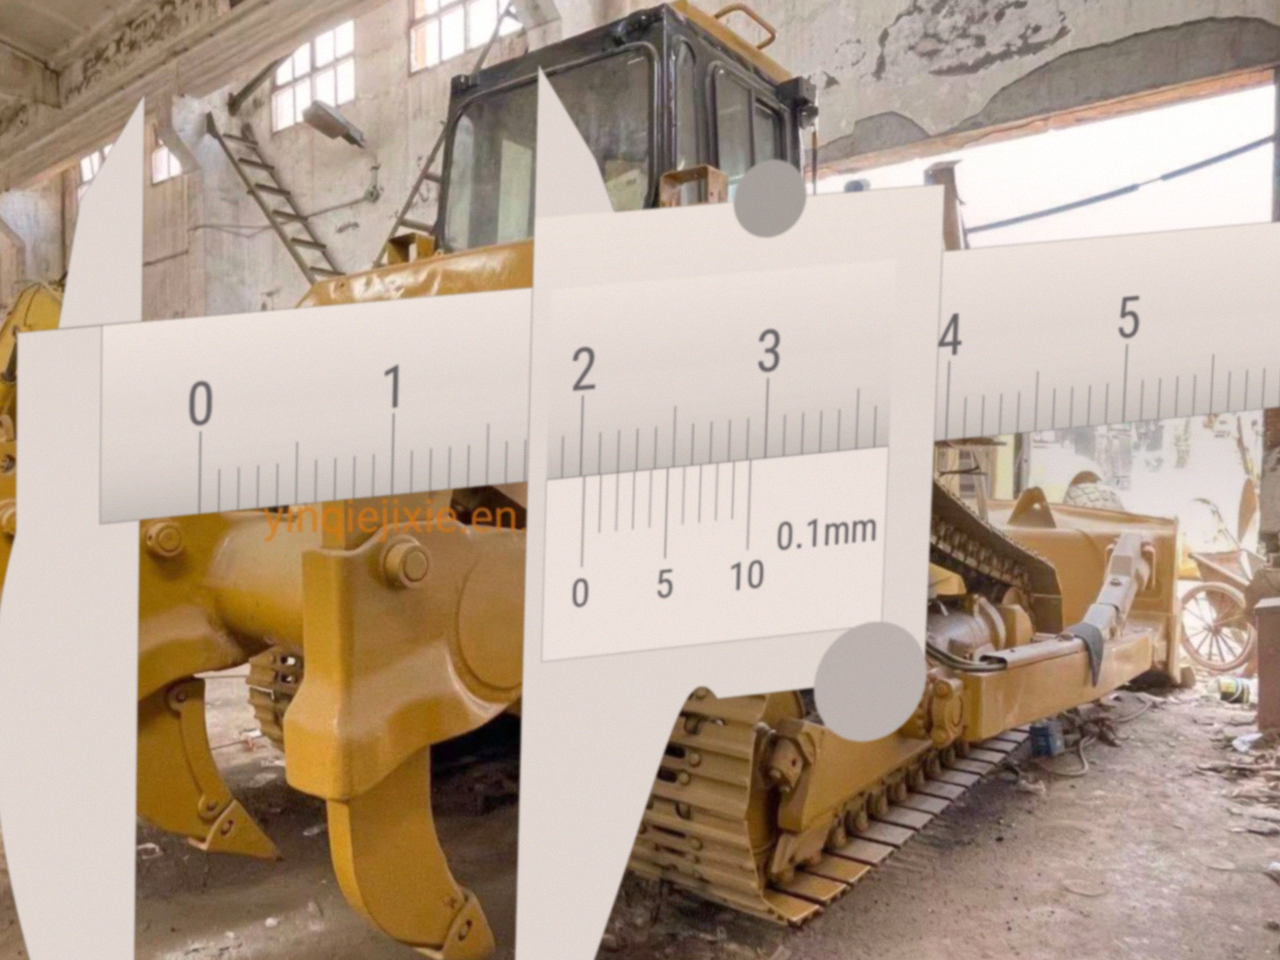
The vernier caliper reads 20.2 mm
